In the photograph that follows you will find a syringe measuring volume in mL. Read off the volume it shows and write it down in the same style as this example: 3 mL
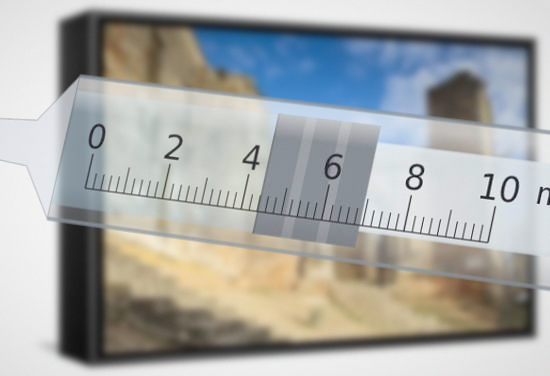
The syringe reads 4.4 mL
